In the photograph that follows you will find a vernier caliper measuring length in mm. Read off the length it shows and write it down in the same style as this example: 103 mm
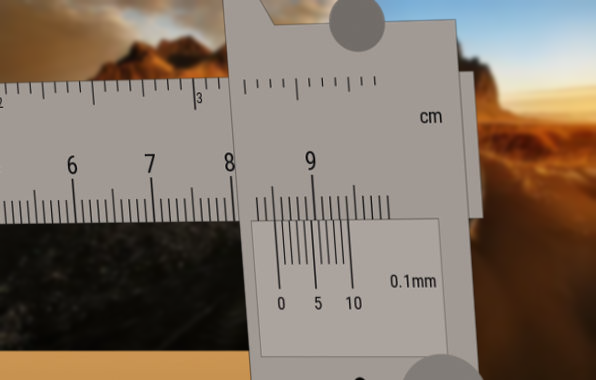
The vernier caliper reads 85.0 mm
